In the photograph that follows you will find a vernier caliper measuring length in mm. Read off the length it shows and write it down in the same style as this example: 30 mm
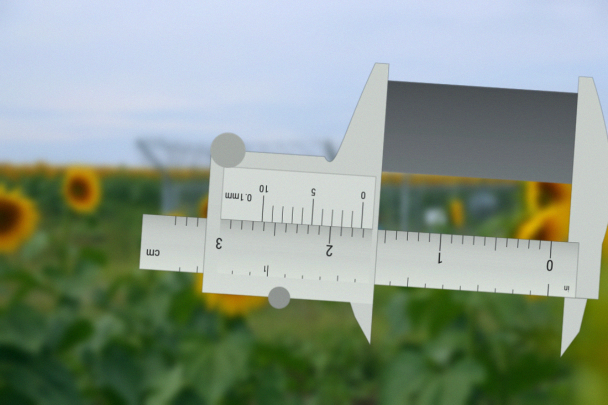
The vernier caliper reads 17.2 mm
